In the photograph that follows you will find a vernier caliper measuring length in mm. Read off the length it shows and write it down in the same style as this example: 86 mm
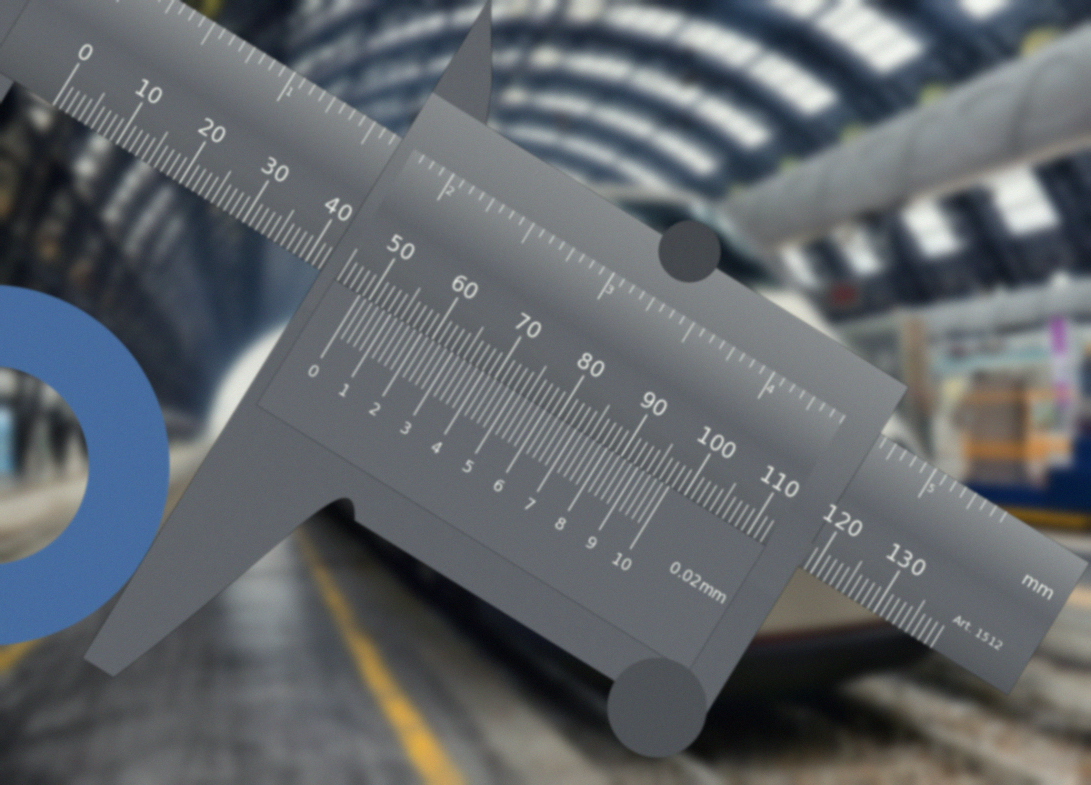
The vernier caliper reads 48.6 mm
